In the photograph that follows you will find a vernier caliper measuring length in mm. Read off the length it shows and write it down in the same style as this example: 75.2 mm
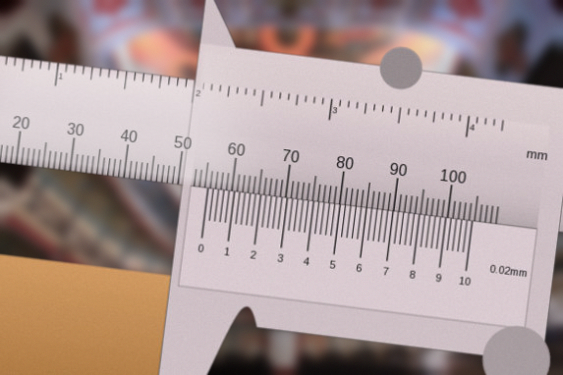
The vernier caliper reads 55.6 mm
